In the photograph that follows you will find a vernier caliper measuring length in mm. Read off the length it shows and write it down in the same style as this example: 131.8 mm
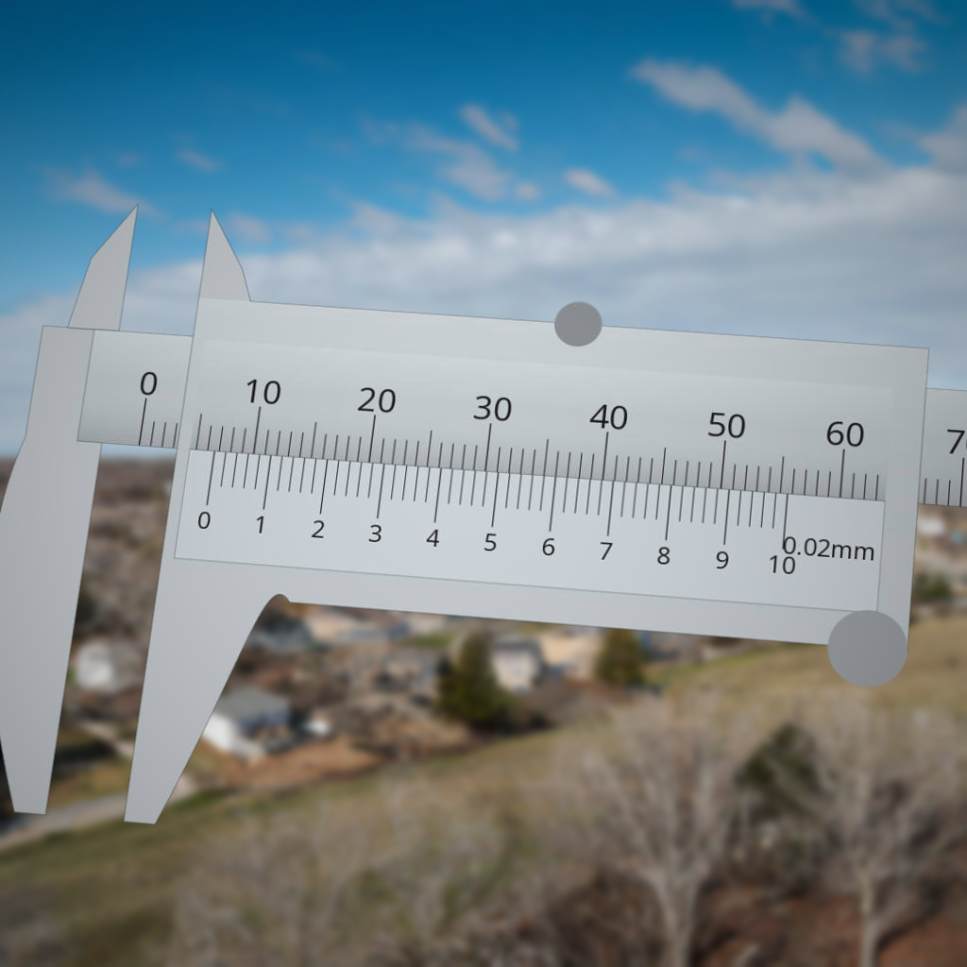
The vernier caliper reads 6.6 mm
